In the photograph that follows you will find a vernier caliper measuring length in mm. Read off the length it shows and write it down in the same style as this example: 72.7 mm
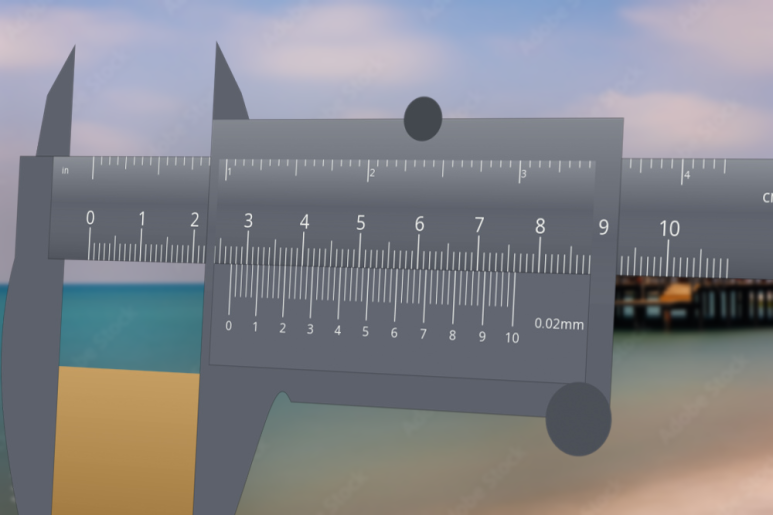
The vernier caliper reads 27.2 mm
